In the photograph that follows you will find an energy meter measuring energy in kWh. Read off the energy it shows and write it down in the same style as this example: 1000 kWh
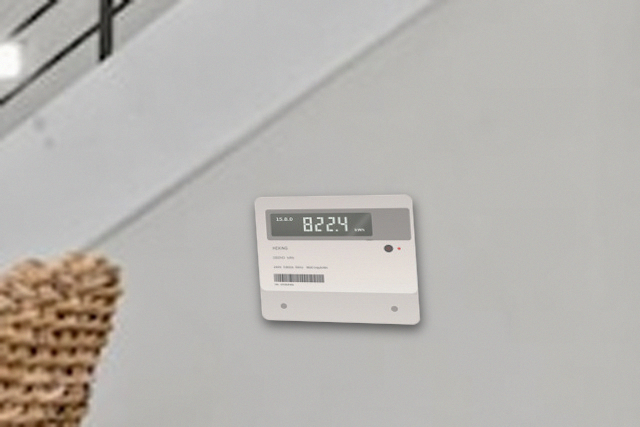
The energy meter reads 822.4 kWh
